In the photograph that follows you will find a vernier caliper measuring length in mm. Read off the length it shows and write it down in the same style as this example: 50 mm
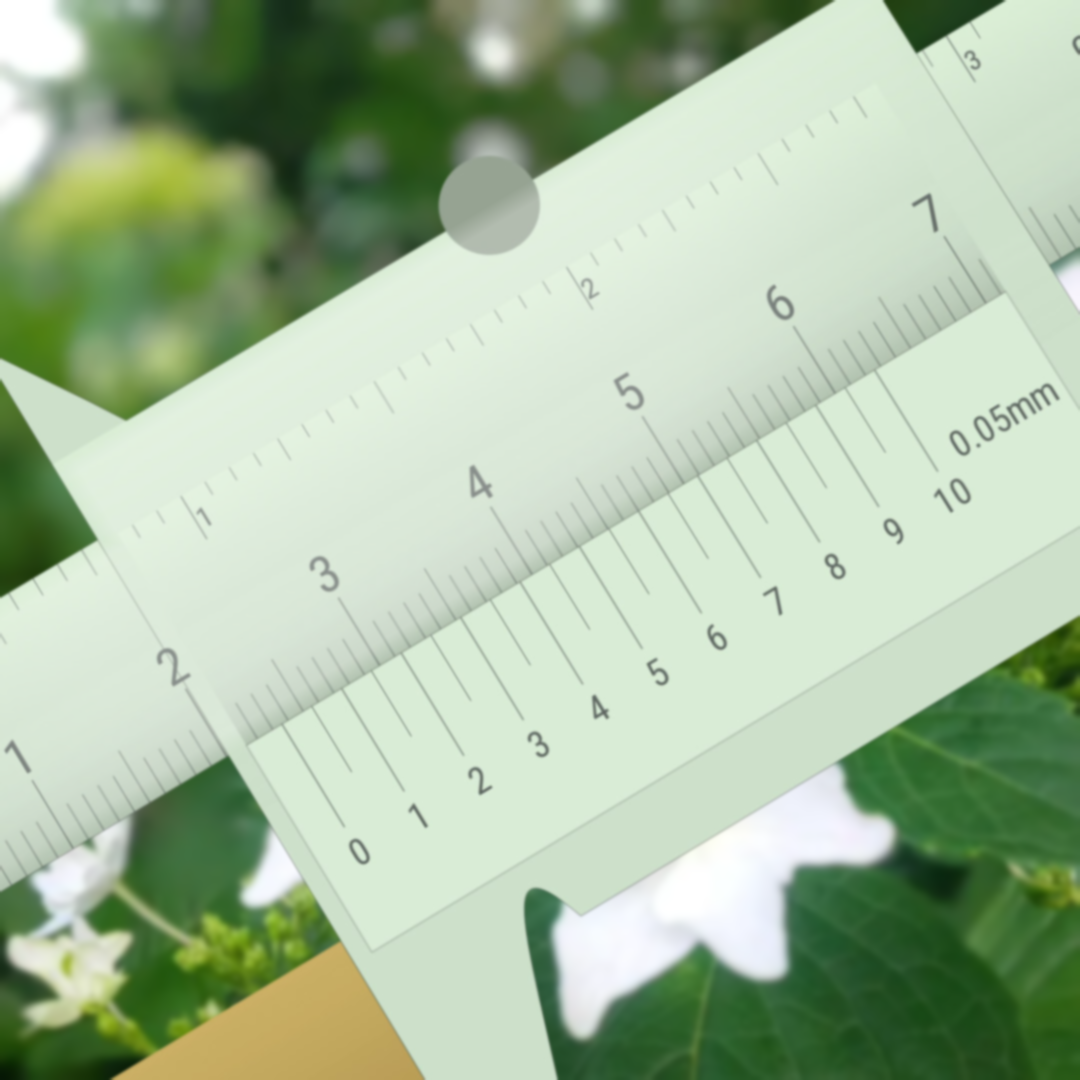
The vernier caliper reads 23.6 mm
